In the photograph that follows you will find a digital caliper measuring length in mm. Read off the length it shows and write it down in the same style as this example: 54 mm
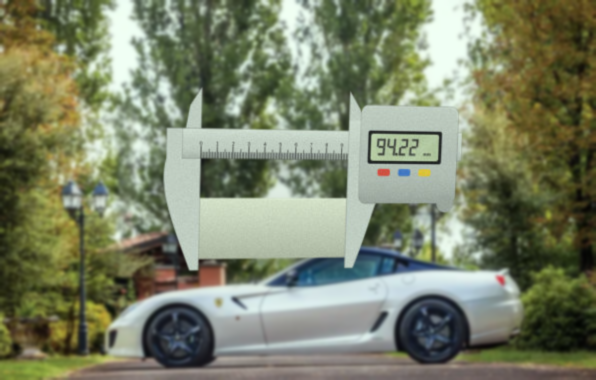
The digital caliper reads 94.22 mm
